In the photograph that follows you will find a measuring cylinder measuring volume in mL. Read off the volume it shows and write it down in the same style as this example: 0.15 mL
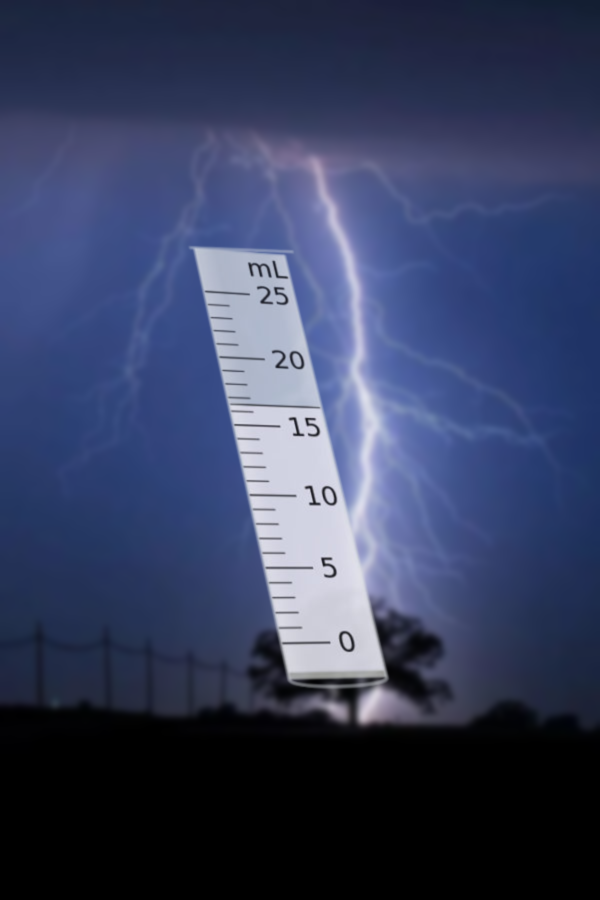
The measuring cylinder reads 16.5 mL
